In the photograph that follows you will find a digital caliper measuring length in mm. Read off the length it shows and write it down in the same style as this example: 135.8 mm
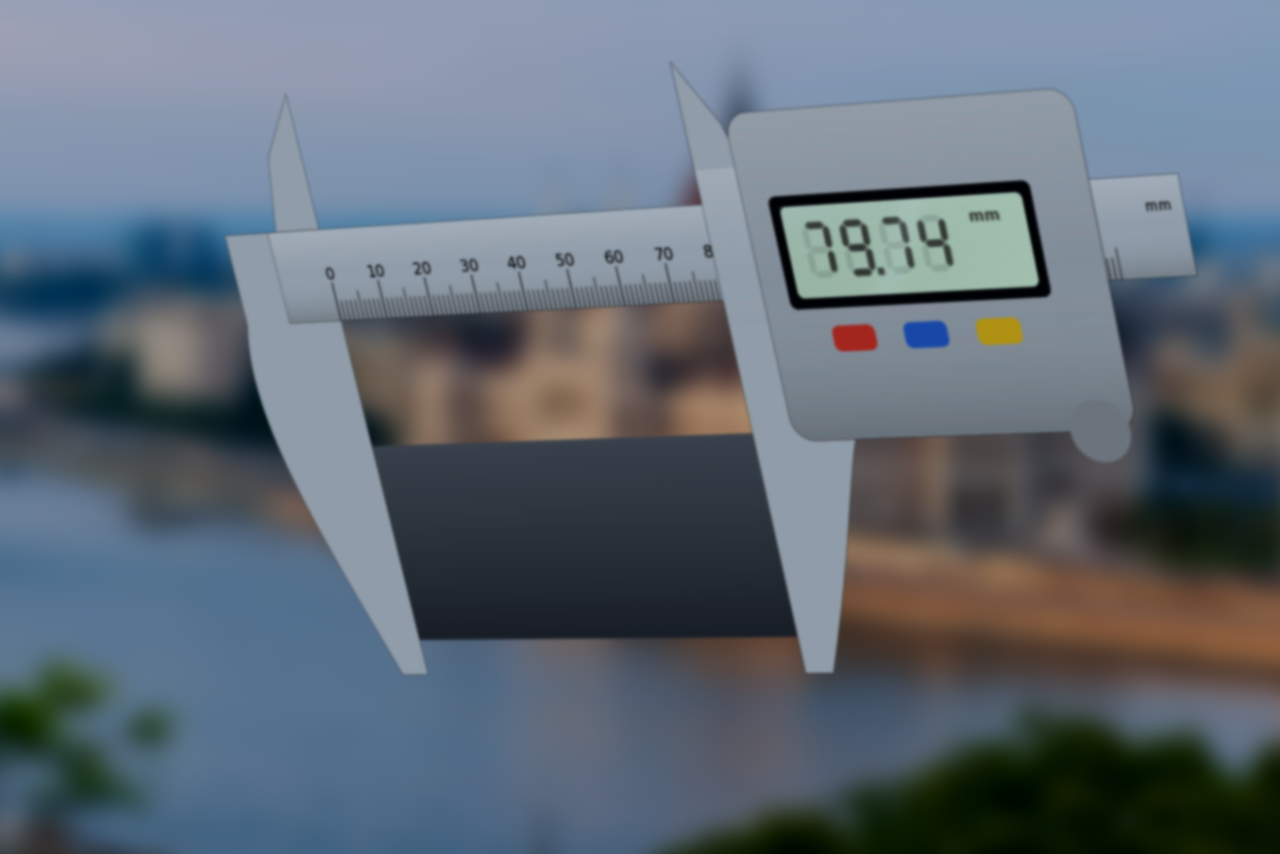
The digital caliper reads 79.74 mm
